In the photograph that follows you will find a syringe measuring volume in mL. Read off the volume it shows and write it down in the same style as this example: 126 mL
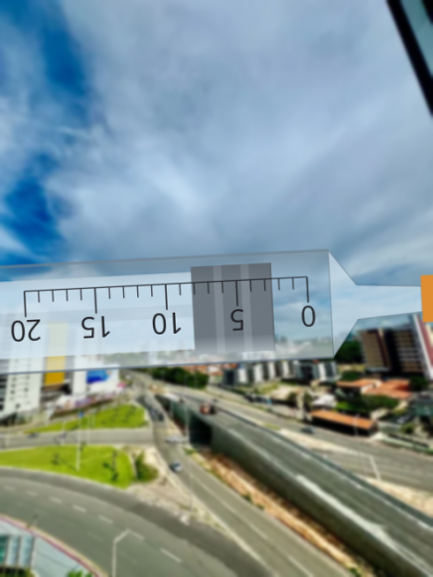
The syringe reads 2.5 mL
